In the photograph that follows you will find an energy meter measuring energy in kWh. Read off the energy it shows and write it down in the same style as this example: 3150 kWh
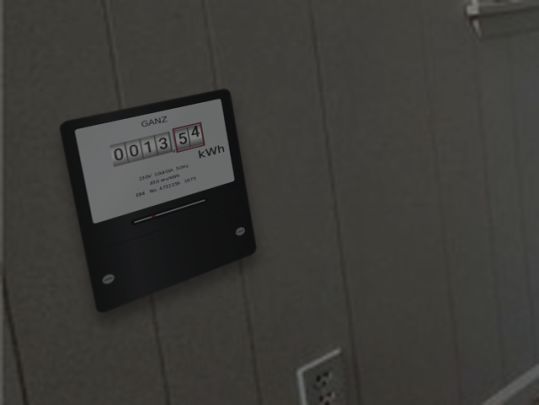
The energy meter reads 13.54 kWh
